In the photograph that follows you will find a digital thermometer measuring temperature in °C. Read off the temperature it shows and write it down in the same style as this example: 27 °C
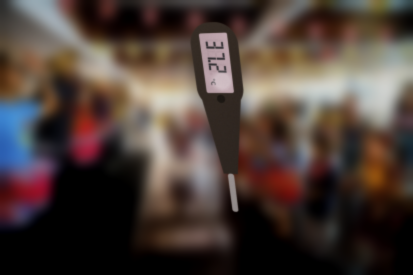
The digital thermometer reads 37.2 °C
